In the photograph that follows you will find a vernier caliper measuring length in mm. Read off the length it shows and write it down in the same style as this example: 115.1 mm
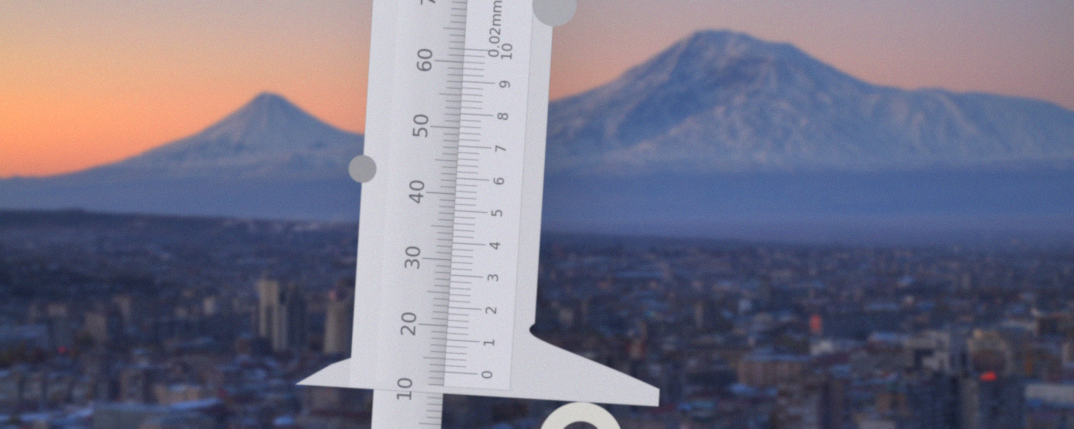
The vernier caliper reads 13.0 mm
